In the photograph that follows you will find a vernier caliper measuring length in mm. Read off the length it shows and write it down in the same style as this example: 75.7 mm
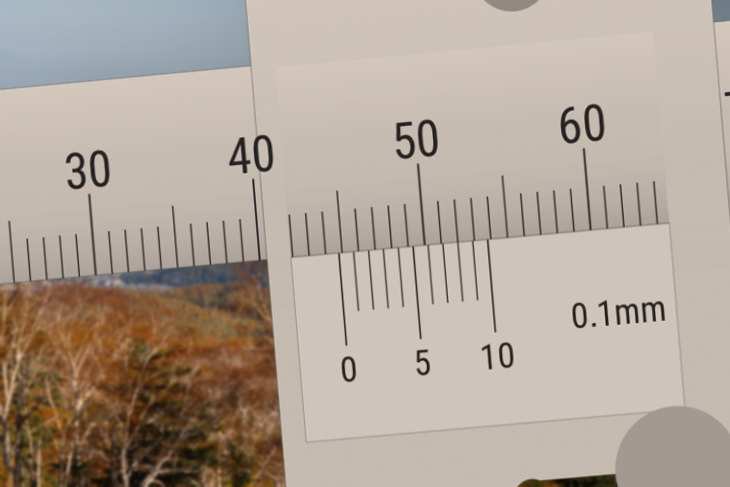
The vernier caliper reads 44.8 mm
